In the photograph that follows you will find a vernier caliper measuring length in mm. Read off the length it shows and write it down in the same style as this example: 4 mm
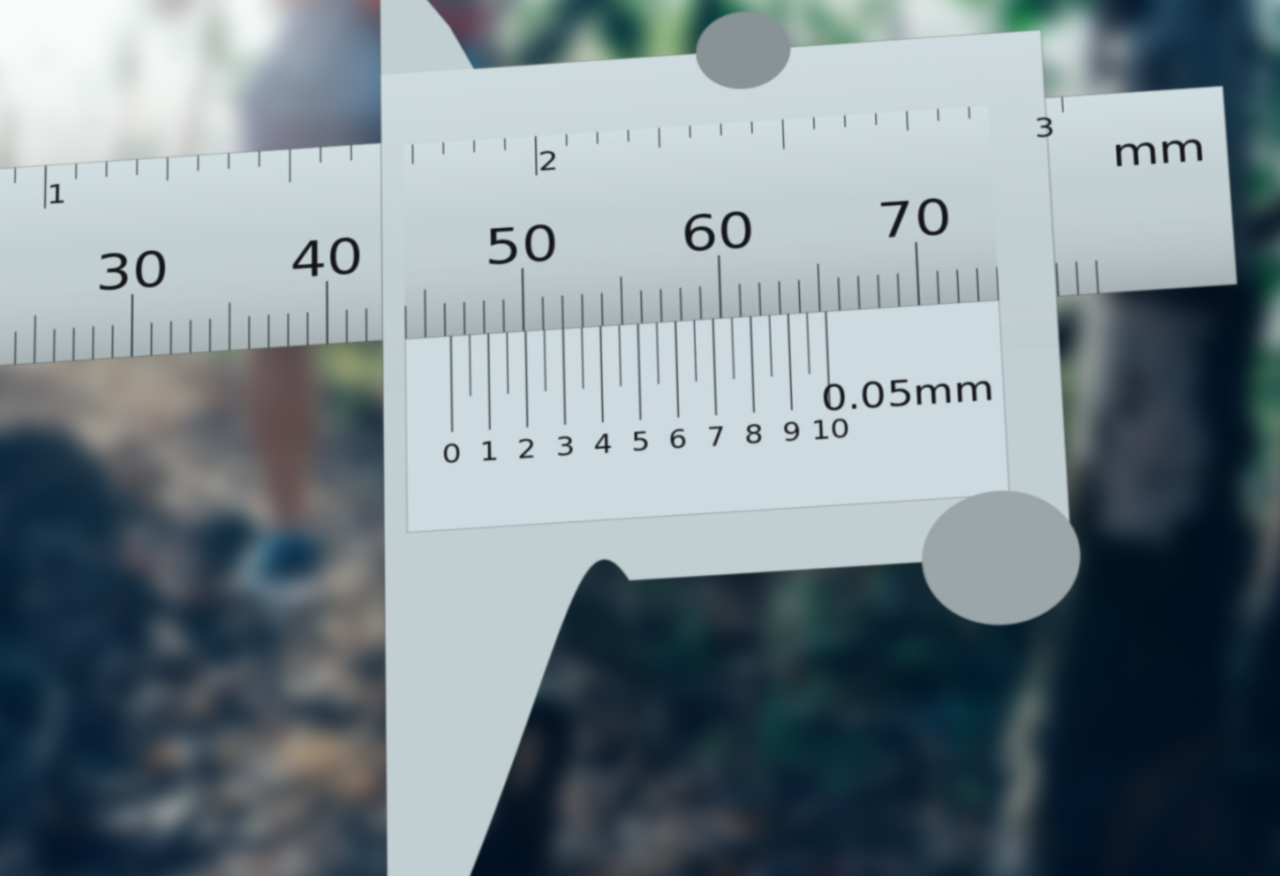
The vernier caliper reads 46.3 mm
